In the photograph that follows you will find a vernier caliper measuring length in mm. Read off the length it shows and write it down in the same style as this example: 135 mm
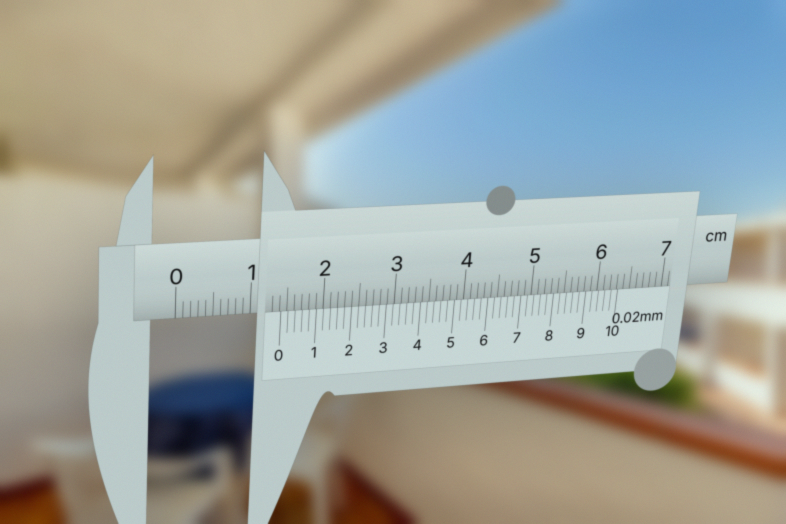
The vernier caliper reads 14.2 mm
